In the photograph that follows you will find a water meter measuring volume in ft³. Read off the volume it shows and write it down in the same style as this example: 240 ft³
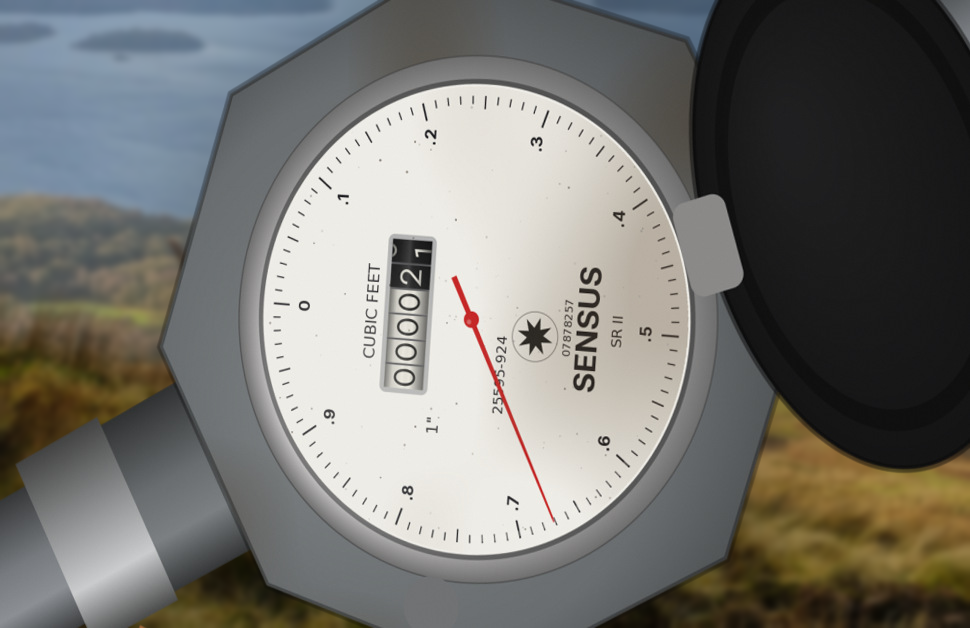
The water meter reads 20.67 ft³
